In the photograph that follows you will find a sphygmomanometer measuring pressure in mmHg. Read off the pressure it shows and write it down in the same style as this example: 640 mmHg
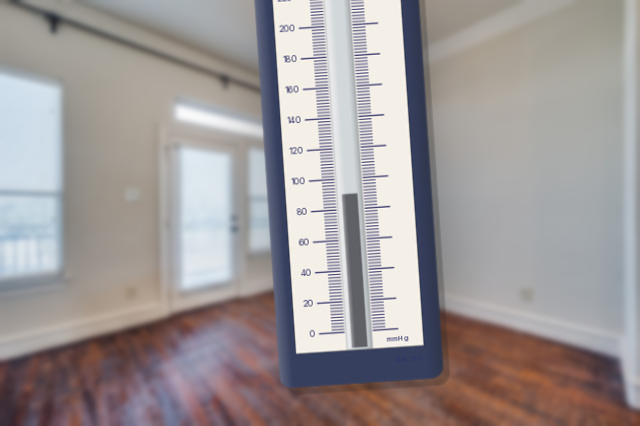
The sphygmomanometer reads 90 mmHg
